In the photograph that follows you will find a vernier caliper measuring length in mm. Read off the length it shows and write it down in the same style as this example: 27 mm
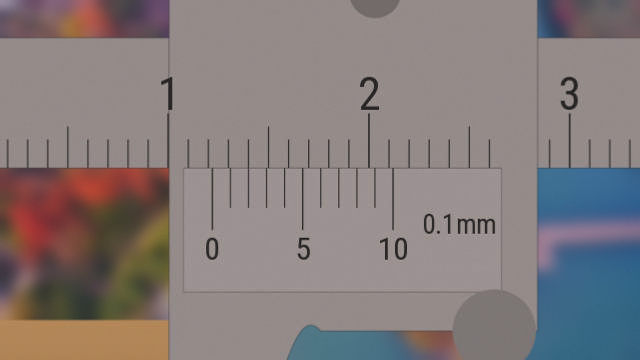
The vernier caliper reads 12.2 mm
